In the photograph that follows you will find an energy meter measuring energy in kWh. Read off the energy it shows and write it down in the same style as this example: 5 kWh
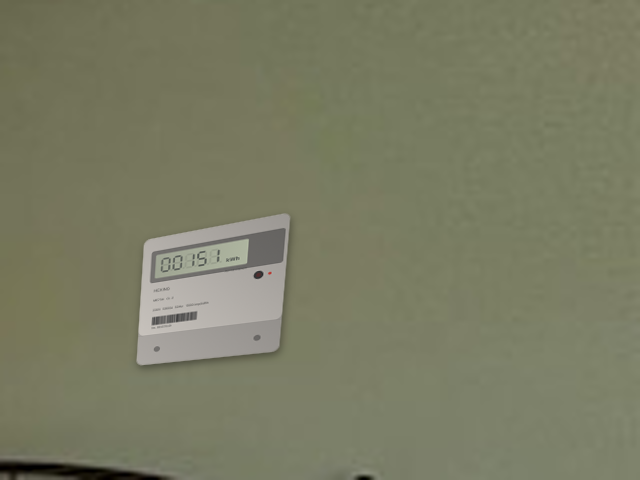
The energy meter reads 151 kWh
